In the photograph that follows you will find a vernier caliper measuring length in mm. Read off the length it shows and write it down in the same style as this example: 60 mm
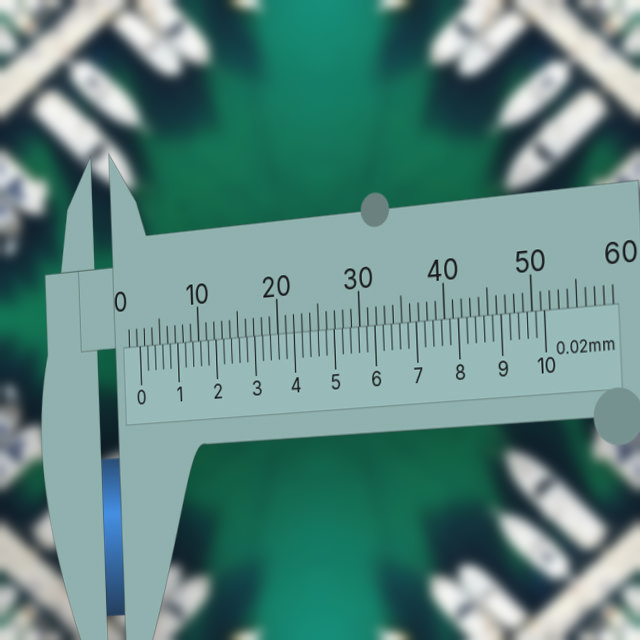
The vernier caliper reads 2.4 mm
